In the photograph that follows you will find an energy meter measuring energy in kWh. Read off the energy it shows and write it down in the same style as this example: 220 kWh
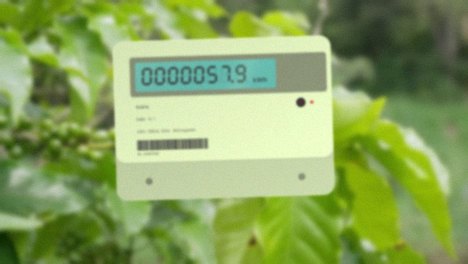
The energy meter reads 57.9 kWh
